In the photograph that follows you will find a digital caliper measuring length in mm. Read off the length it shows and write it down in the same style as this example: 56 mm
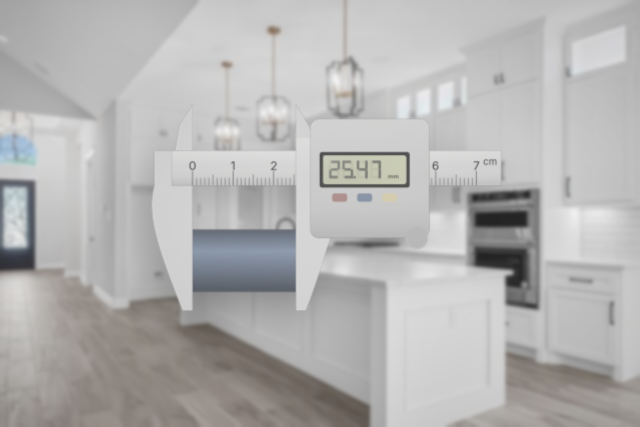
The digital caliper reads 25.47 mm
